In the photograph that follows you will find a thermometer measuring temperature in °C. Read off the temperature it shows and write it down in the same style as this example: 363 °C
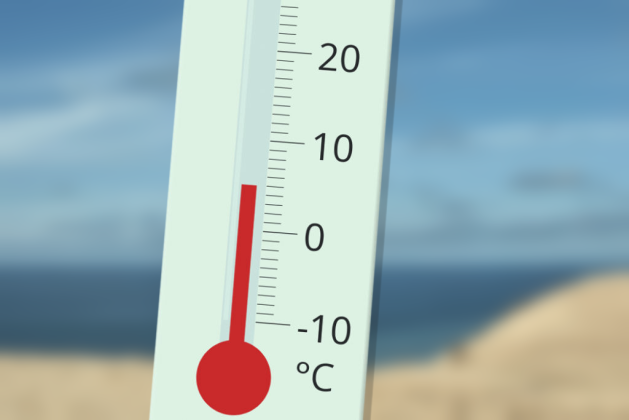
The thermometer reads 5 °C
